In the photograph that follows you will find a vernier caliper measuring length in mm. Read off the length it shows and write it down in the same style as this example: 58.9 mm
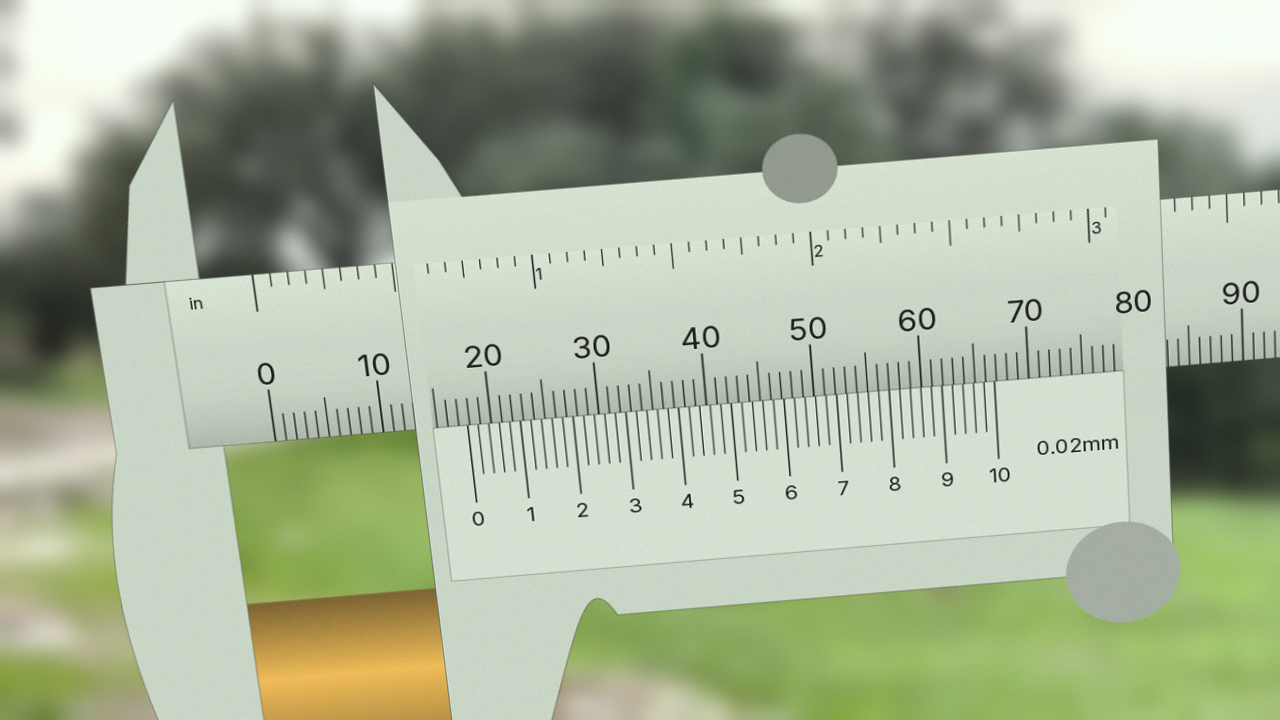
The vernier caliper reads 17.8 mm
